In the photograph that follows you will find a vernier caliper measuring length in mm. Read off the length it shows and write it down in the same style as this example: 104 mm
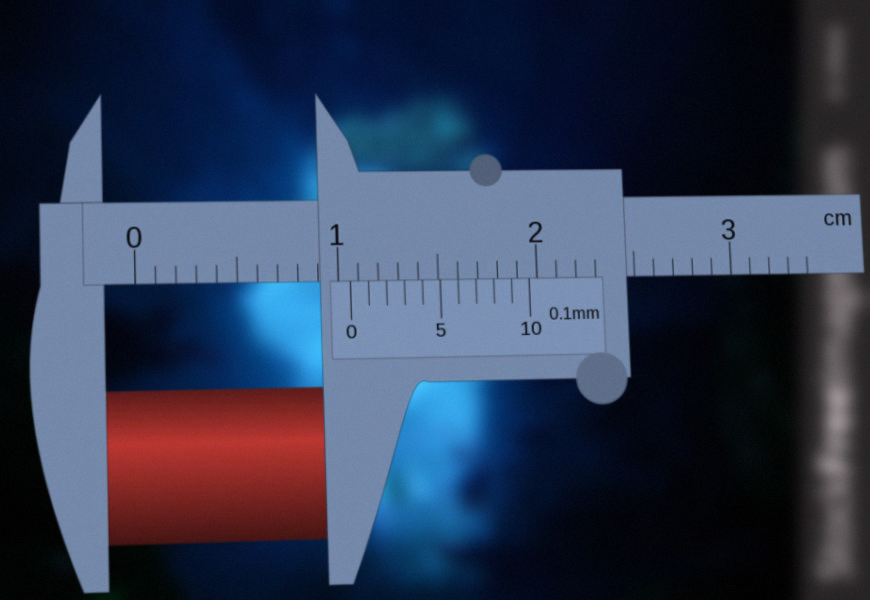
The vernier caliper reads 10.6 mm
